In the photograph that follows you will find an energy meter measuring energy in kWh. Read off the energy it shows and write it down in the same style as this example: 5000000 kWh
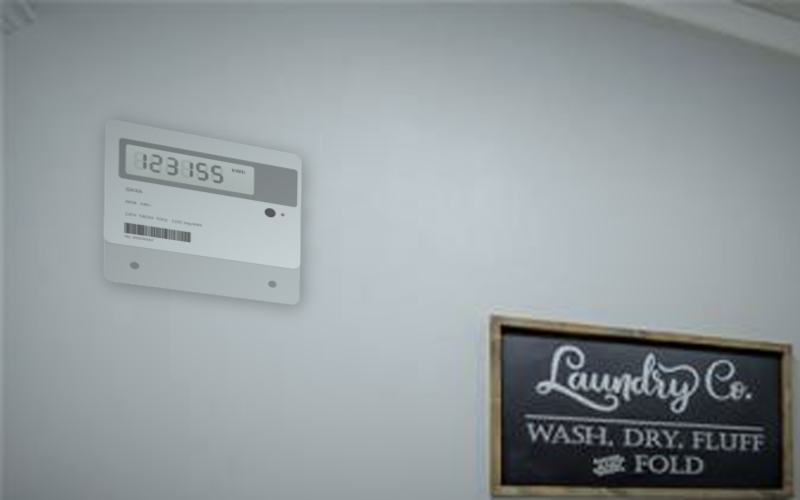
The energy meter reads 123155 kWh
